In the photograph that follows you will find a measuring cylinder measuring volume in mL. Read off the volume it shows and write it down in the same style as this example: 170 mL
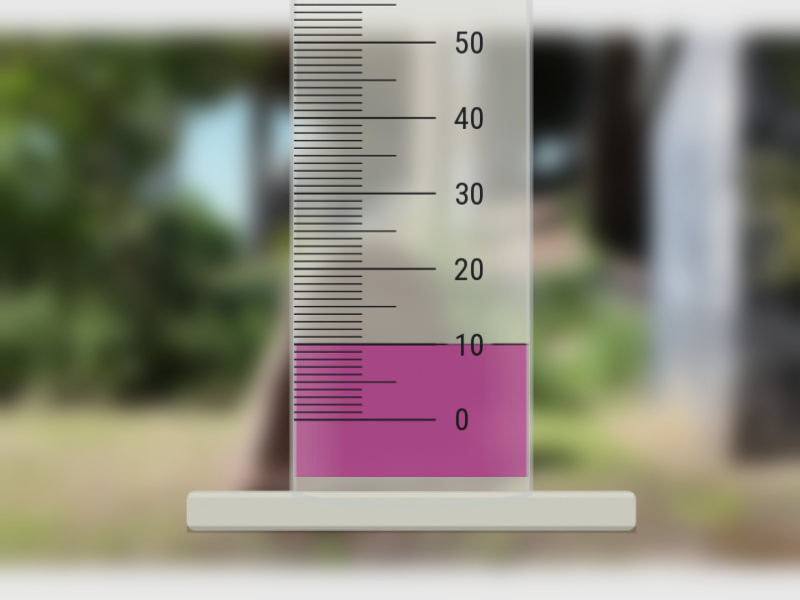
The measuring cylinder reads 10 mL
